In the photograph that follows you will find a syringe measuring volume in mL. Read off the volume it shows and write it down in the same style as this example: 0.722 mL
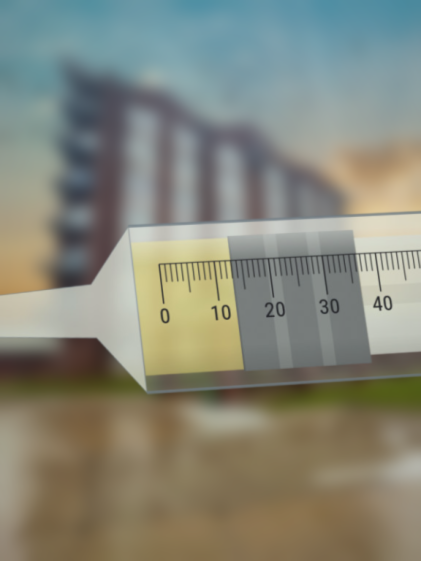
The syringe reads 13 mL
